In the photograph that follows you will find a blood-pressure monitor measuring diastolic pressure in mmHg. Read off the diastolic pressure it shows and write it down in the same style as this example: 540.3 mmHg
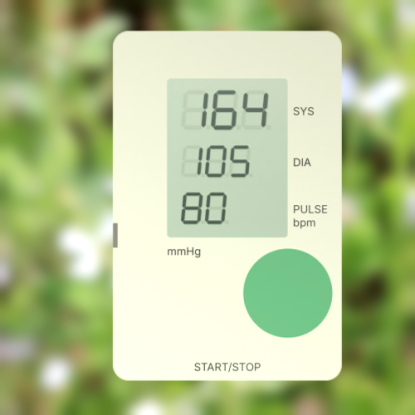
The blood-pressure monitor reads 105 mmHg
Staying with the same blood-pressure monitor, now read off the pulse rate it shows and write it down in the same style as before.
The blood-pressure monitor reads 80 bpm
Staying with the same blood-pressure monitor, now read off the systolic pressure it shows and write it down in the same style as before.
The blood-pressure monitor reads 164 mmHg
